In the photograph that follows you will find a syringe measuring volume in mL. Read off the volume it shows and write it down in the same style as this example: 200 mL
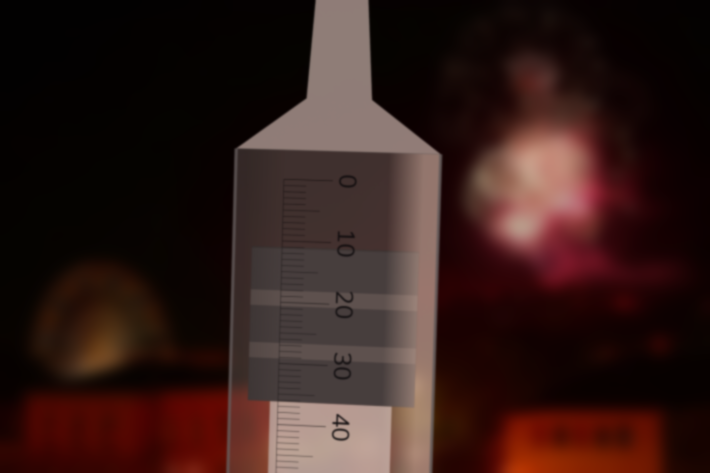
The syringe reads 11 mL
